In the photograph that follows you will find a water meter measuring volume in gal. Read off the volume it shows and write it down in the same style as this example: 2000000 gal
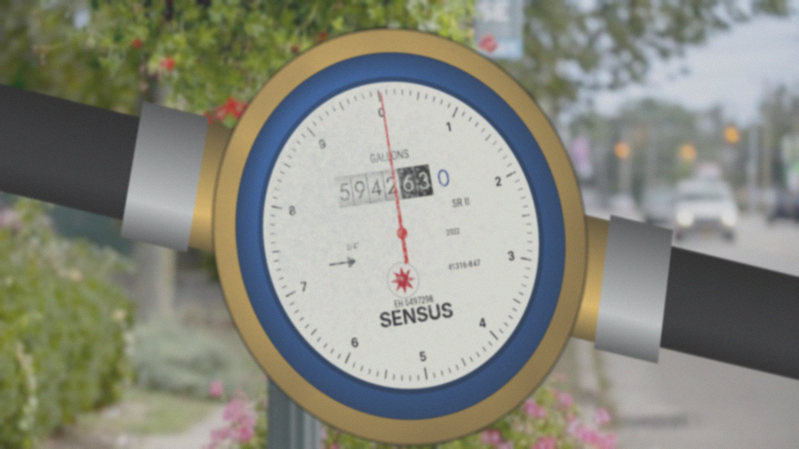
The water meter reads 5942630.0 gal
